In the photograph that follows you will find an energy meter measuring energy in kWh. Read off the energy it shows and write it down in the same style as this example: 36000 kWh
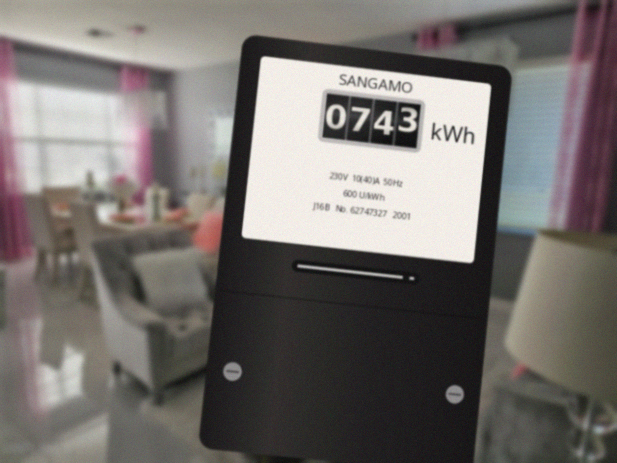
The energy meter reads 743 kWh
